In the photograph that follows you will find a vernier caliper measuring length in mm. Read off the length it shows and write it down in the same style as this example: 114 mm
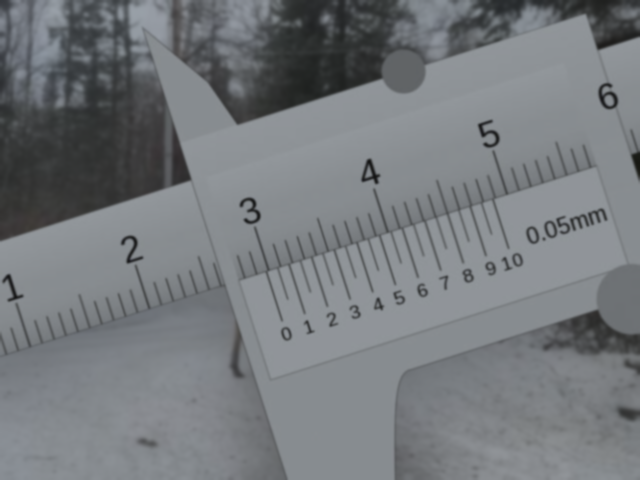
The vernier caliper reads 29.8 mm
